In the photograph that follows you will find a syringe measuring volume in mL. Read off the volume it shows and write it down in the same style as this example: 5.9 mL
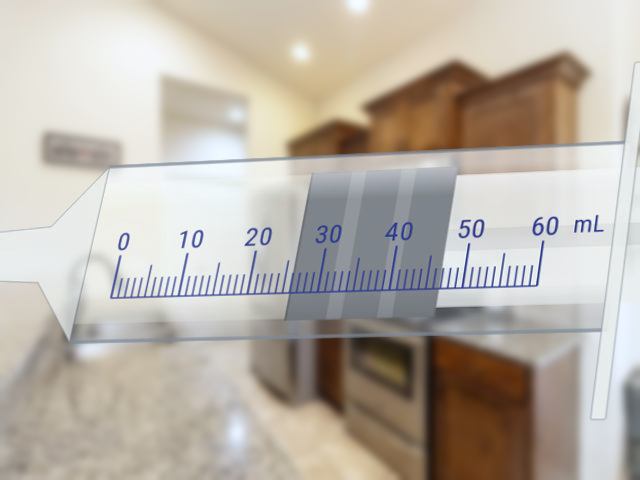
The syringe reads 26 mL
